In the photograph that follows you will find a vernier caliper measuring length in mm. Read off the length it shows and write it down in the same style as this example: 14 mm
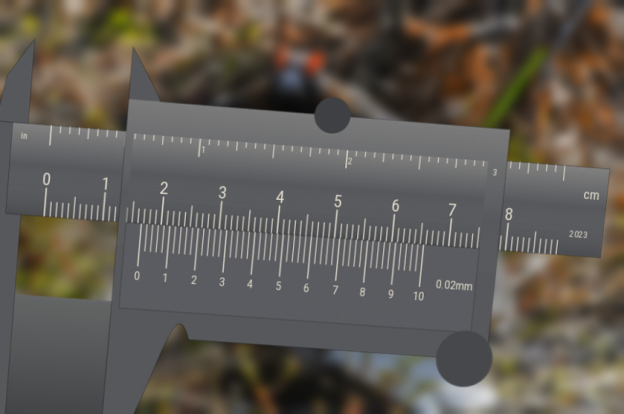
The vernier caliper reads 16.6 mm
